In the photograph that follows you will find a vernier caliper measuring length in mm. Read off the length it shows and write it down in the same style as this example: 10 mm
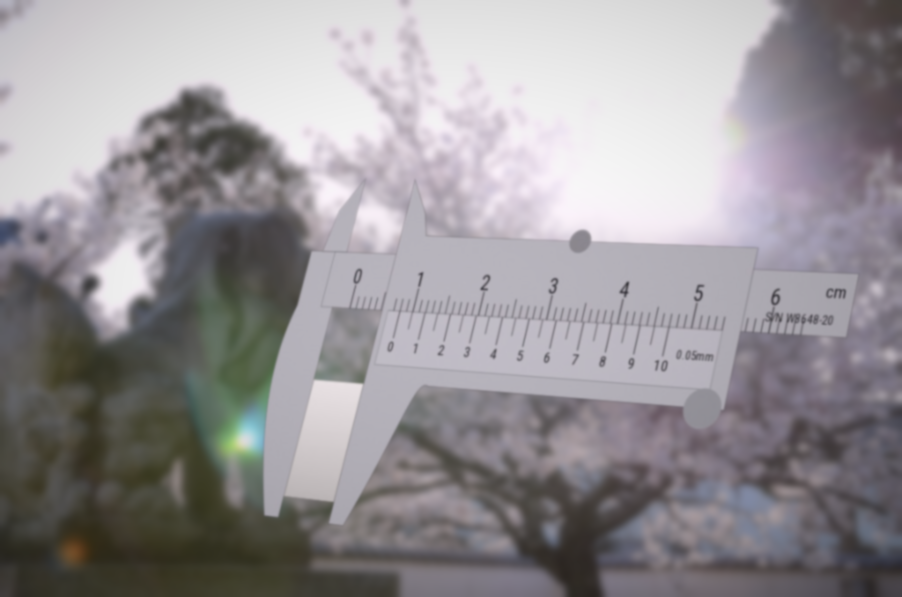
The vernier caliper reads 8.0 mm
